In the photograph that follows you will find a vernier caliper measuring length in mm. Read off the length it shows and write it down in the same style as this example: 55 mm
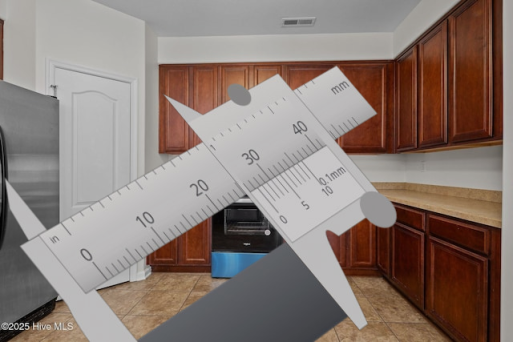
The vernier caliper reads 27.4 mm
